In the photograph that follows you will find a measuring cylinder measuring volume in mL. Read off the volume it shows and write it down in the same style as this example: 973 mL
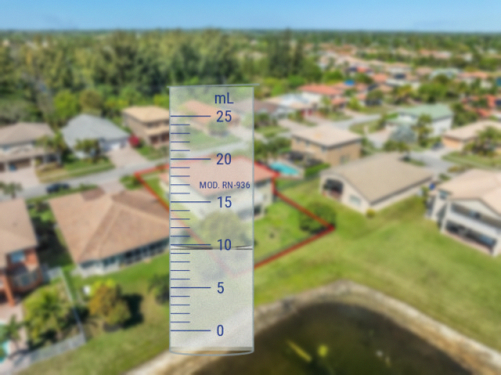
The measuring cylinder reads 9.5 mL
